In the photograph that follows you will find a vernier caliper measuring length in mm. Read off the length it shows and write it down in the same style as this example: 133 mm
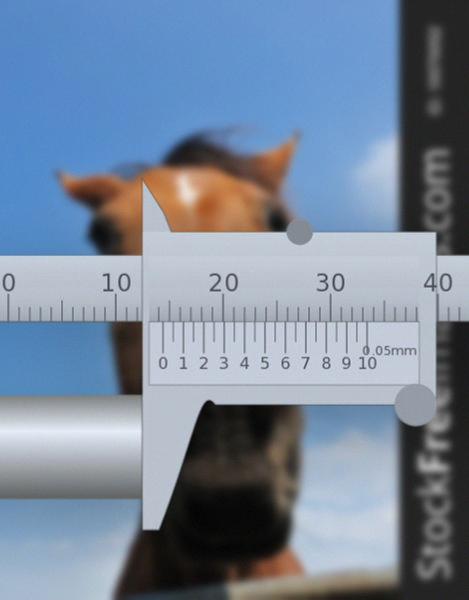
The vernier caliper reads 14.4 mm
